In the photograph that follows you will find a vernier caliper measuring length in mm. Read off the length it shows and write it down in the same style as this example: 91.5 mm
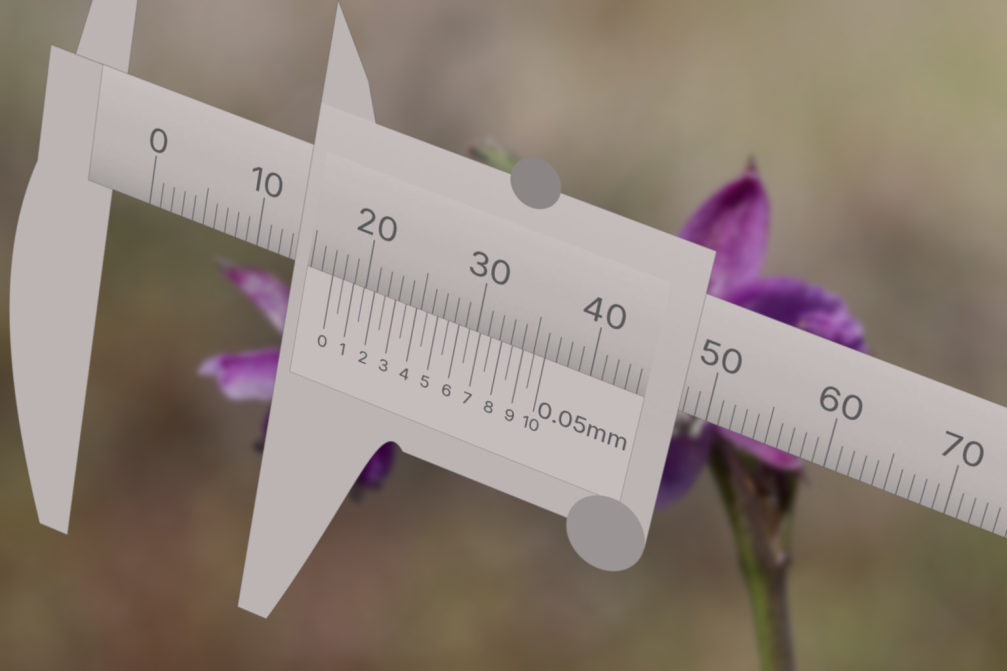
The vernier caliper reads 17.0 mm
